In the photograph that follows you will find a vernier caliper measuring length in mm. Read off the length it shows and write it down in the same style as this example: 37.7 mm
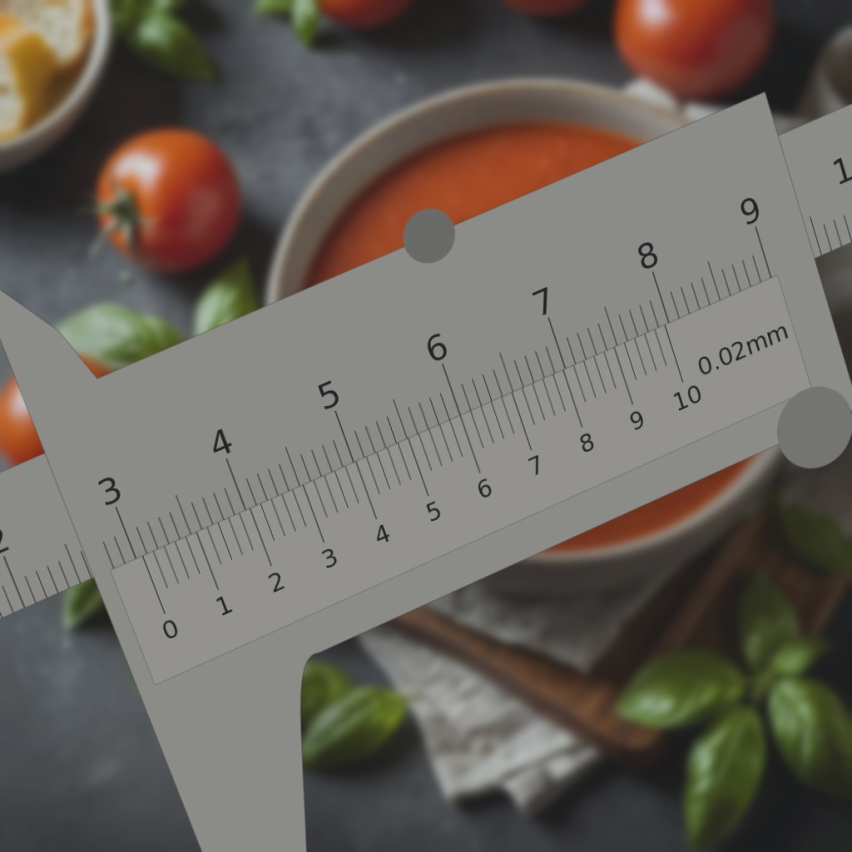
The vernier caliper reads 30.6 mm
